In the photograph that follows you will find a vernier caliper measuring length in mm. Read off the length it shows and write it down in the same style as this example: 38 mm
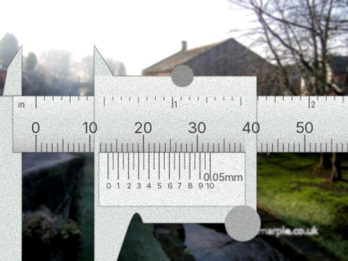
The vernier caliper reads 13.4 mm
